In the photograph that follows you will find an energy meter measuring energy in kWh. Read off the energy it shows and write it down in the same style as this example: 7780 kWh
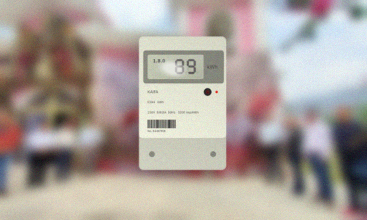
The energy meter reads 89 kWh
